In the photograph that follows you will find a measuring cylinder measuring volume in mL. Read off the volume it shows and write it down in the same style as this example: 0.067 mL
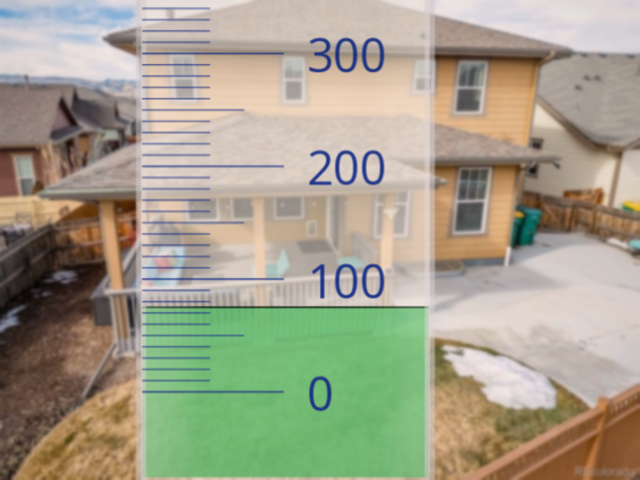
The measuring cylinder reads 75 mL
